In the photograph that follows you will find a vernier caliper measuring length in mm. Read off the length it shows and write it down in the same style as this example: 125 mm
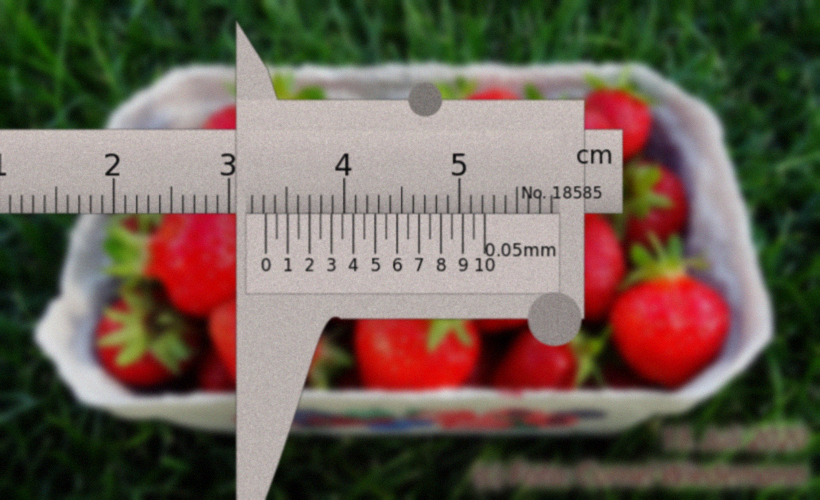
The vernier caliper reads 33.2 mm
